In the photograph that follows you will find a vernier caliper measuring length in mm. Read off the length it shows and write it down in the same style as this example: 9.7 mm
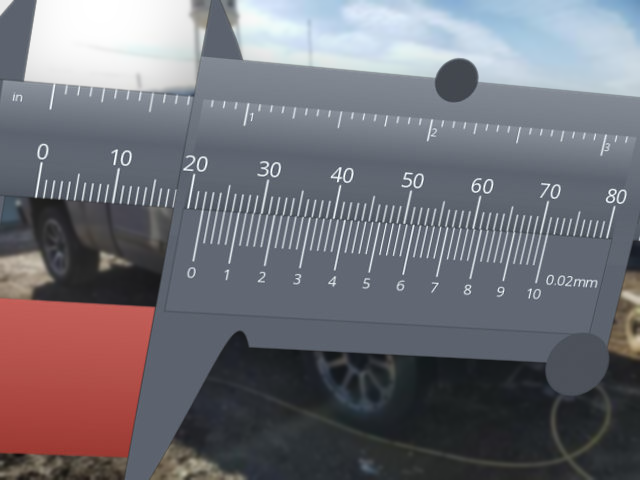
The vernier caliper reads 22.0 mm
